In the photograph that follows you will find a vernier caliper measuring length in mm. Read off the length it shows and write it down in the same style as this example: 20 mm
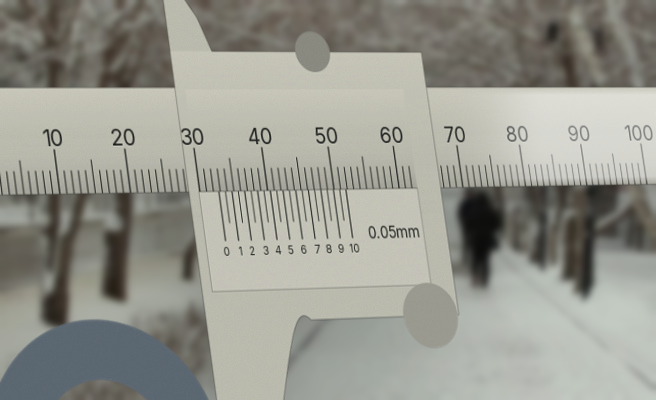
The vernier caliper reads 32.8 mm
